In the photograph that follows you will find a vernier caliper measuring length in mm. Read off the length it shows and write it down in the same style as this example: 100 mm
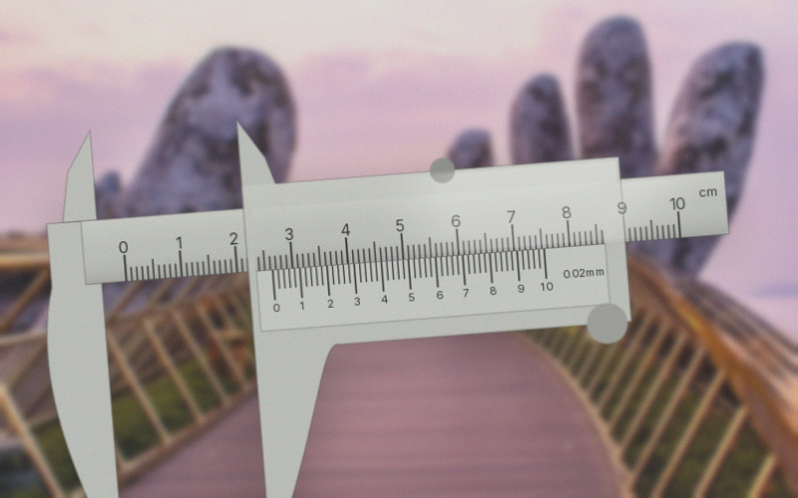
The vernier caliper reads 26.4 mm
